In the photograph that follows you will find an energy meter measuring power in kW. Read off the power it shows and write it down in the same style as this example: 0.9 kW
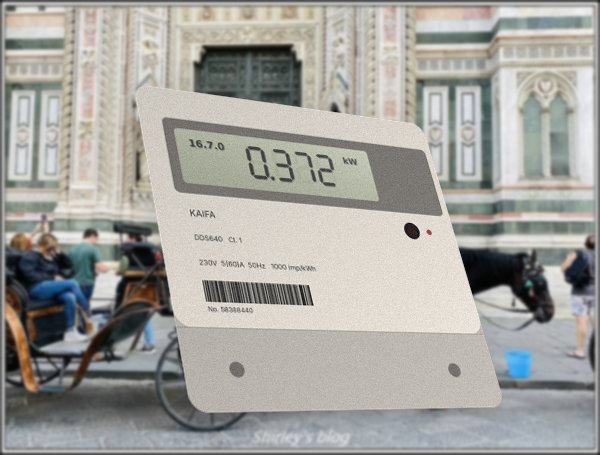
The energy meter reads 0.372 kW
